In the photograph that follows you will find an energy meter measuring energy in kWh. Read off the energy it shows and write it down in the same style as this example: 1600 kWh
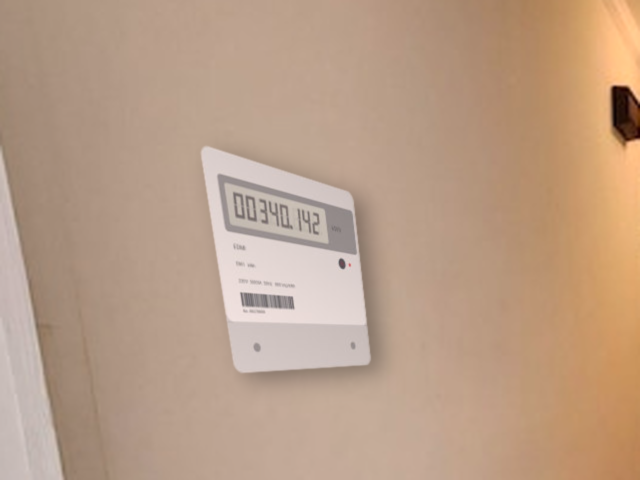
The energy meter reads 340.142 kWh
